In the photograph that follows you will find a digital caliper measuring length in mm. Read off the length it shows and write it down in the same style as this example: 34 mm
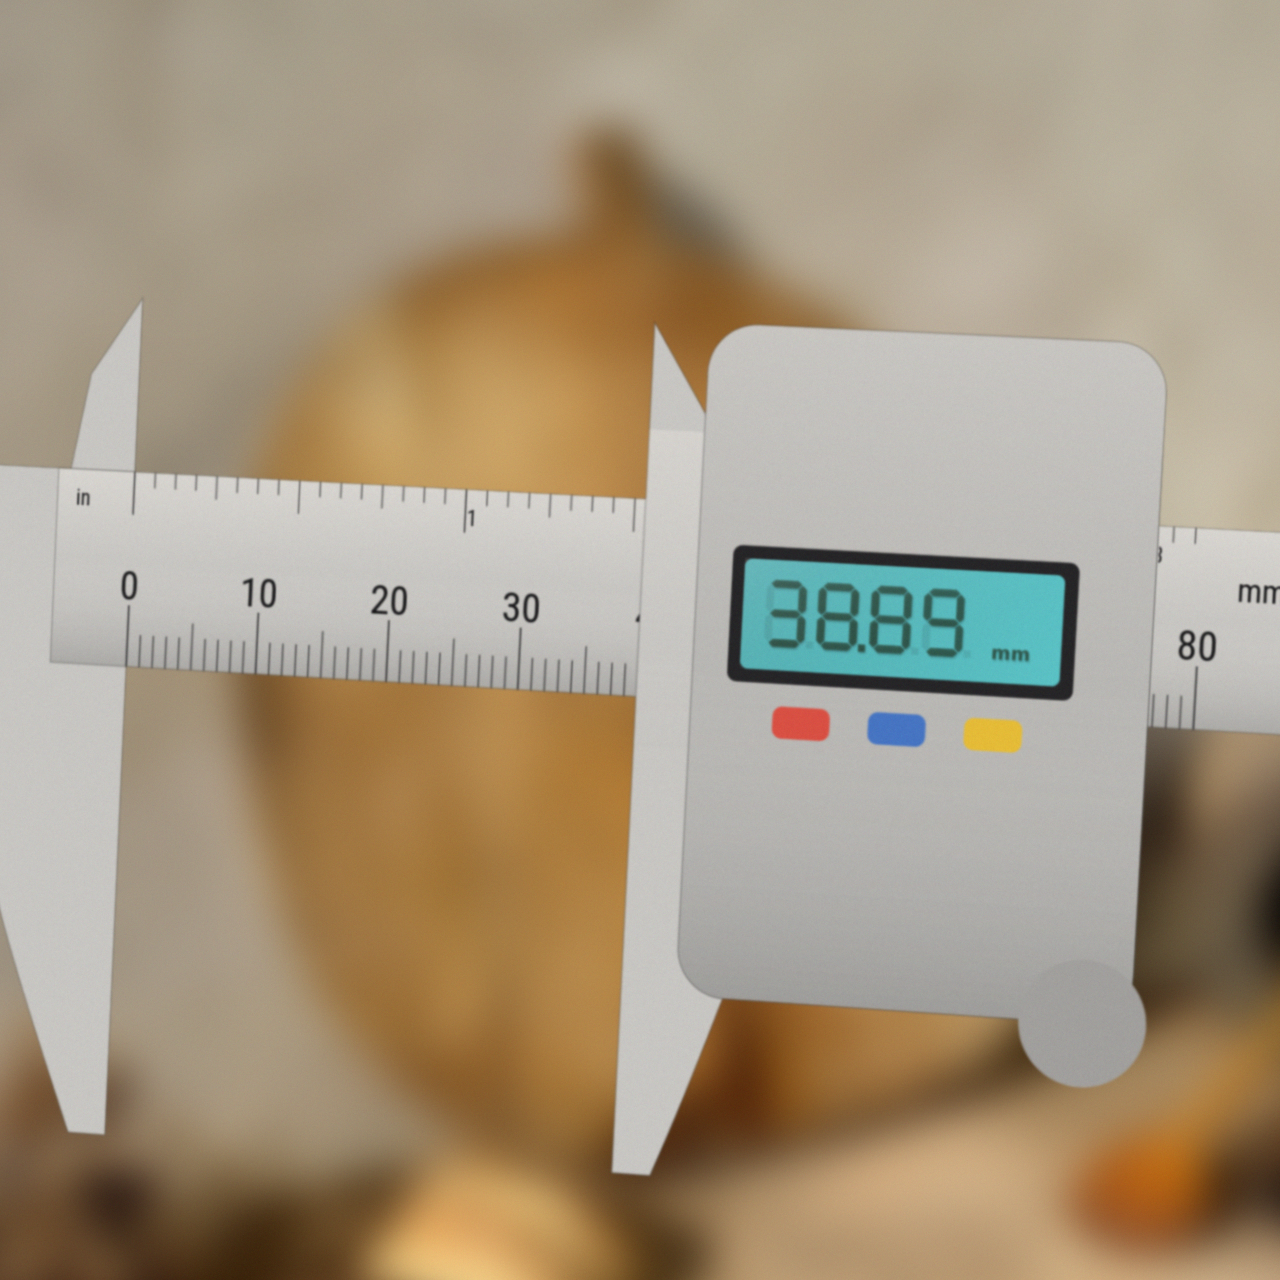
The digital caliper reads 38.89 mm
